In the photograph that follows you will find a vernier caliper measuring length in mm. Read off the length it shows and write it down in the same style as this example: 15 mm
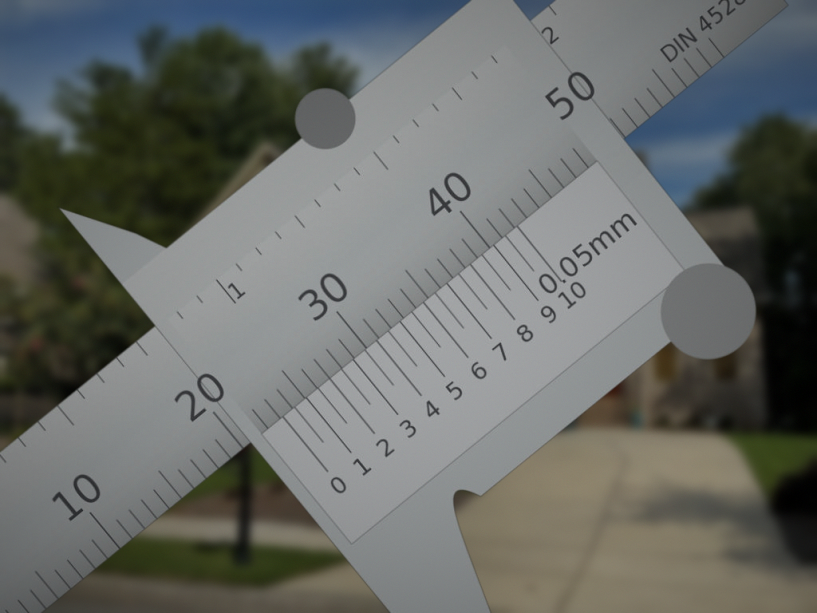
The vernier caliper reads 23.2 mm
